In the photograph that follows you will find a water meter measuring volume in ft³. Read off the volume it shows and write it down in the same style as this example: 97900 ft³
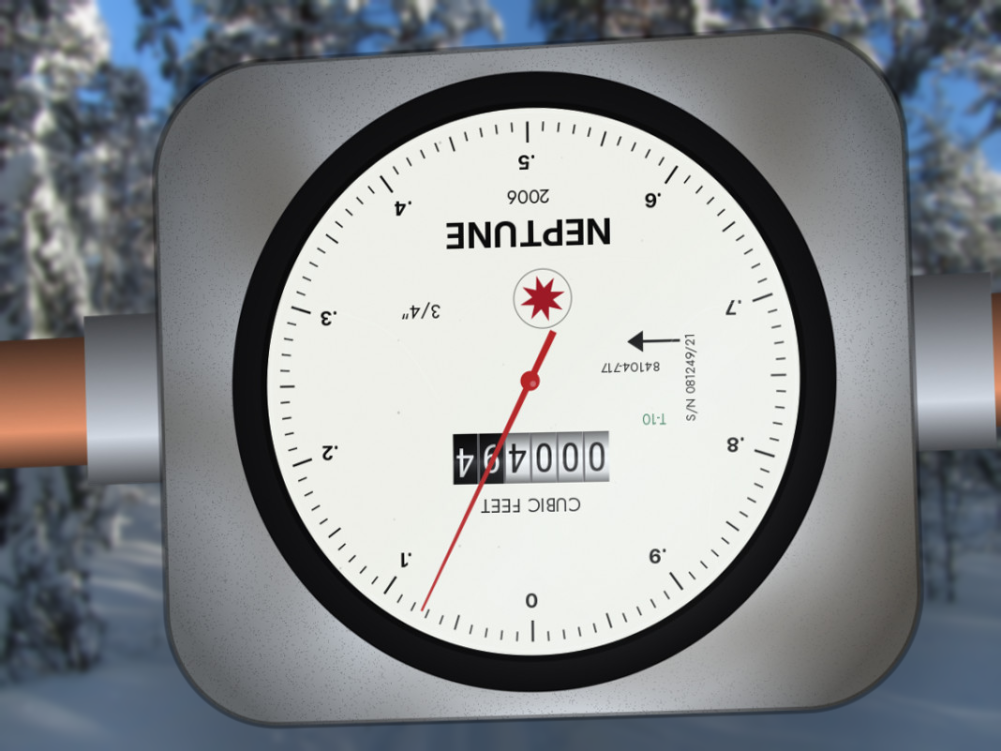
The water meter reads 494.07 ft³
